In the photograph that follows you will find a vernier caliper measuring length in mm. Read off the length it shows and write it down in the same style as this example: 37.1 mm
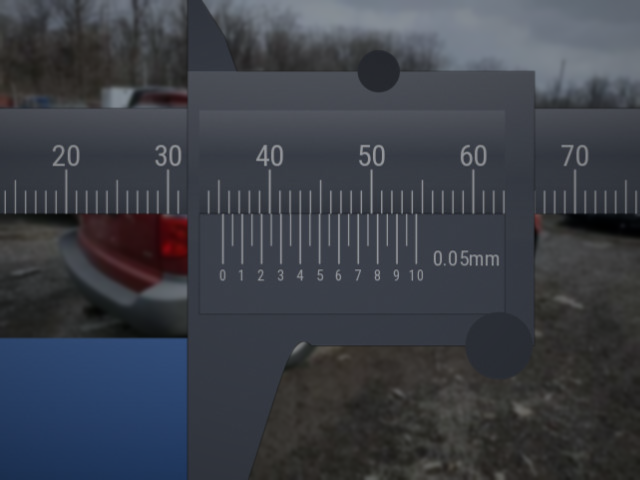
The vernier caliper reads 35.4 mm
